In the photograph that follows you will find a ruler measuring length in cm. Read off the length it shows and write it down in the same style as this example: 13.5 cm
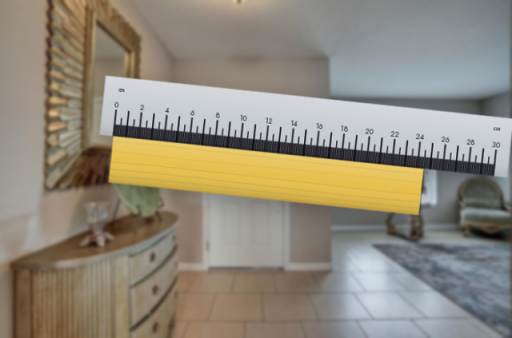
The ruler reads 24.5 cm
